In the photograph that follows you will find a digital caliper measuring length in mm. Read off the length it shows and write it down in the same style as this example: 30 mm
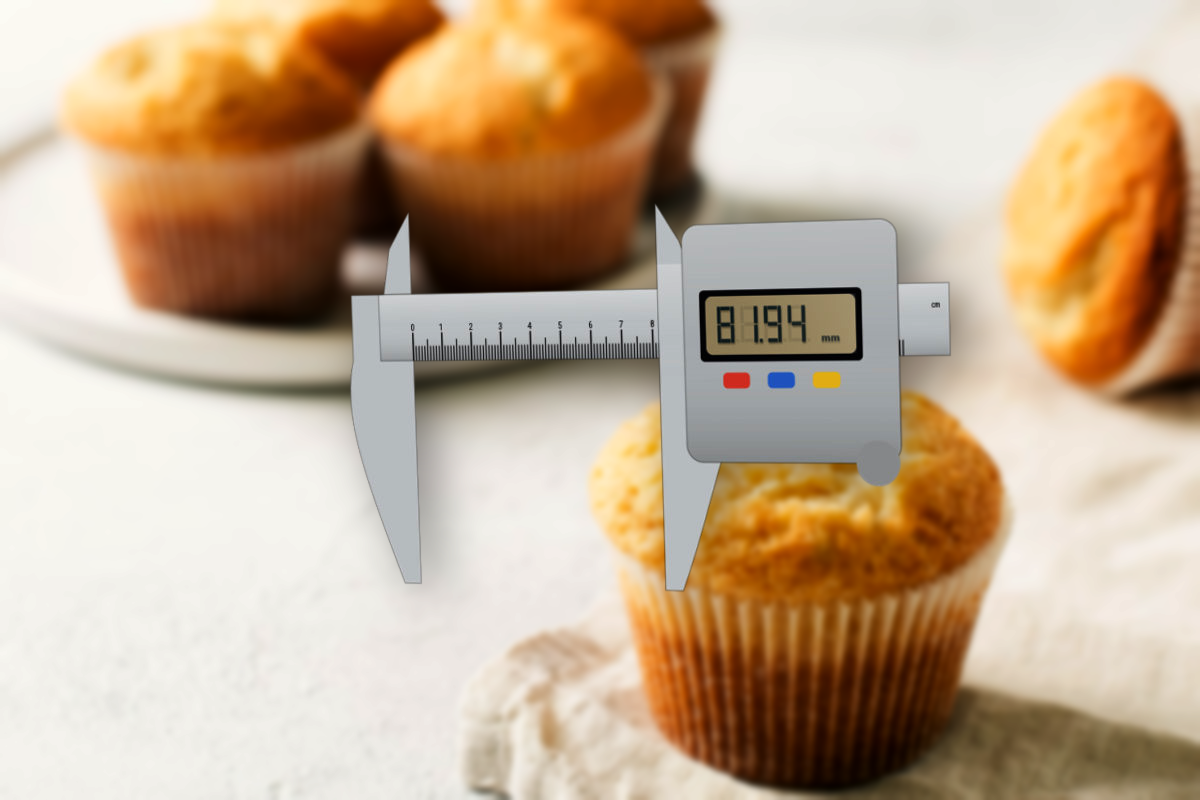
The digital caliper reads 81.94 mm
